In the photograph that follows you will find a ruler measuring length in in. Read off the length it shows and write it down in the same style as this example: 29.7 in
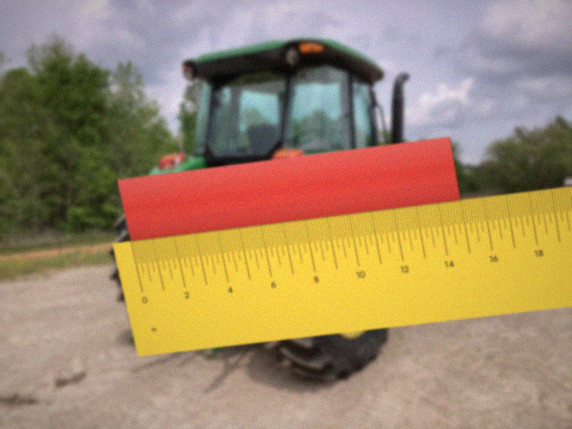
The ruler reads 15 in
